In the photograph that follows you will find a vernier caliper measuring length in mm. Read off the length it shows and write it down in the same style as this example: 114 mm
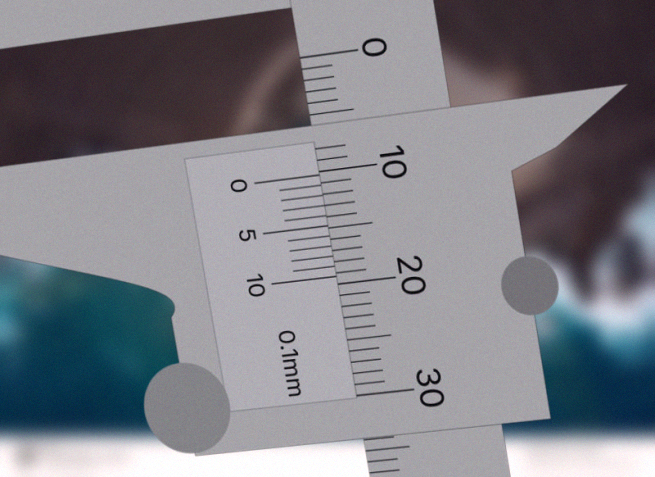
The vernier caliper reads 10.3 mm
